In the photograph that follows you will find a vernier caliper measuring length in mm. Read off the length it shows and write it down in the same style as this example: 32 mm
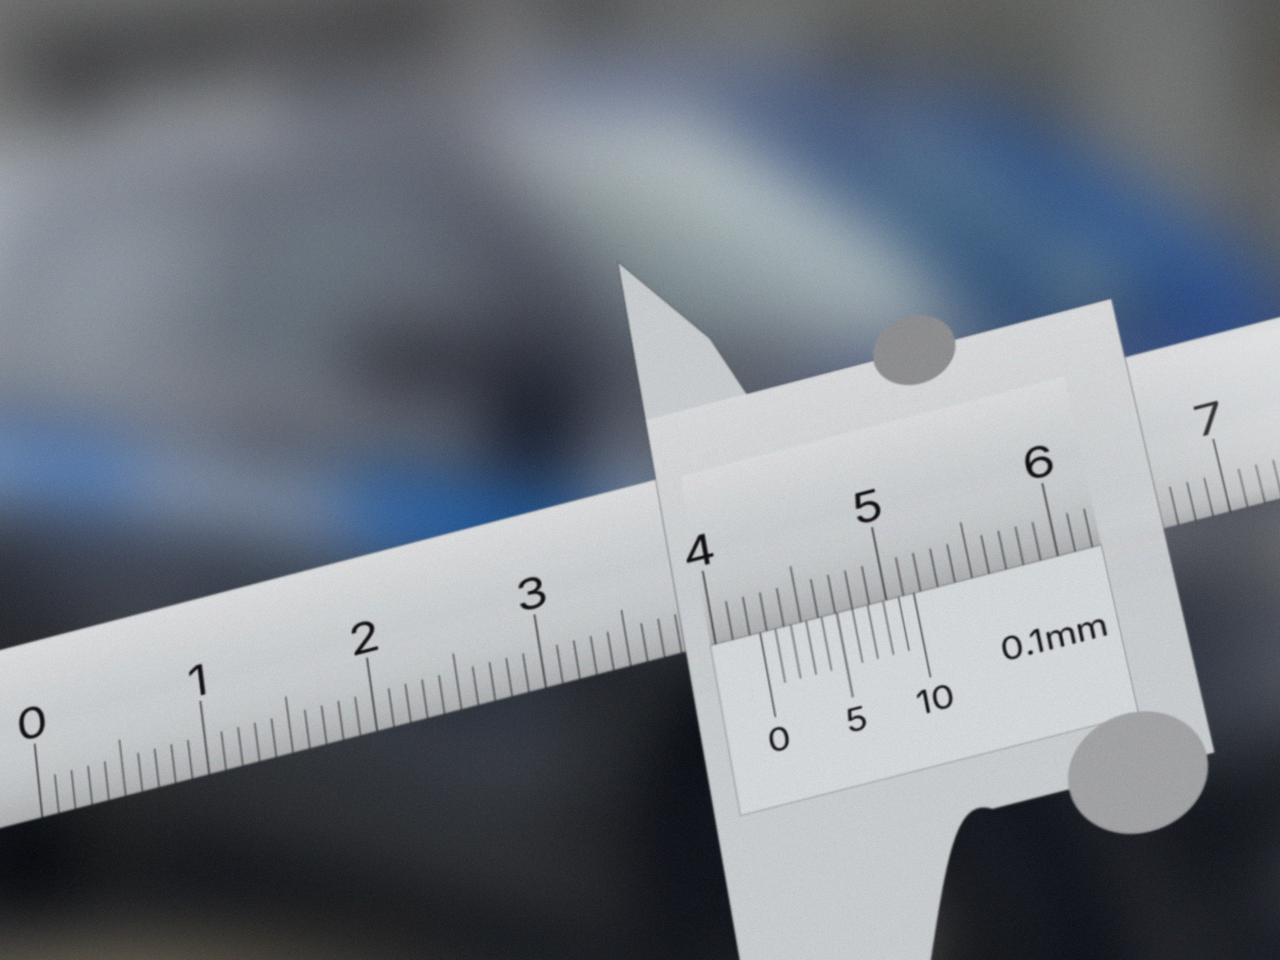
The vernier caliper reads 42.6 mm
